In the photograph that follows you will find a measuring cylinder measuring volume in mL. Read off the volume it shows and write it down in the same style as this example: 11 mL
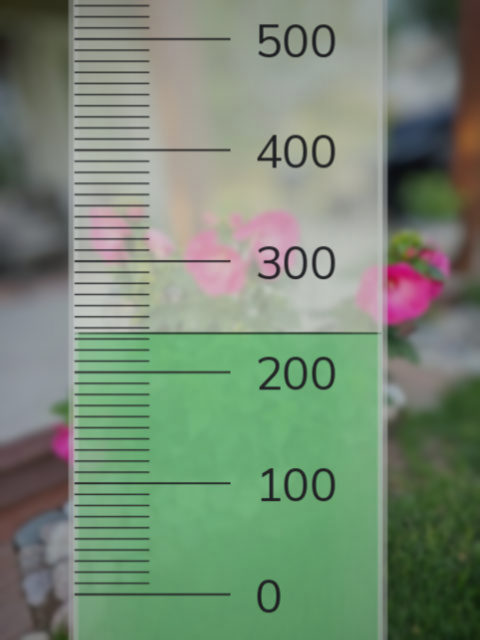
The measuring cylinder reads 235 mL
